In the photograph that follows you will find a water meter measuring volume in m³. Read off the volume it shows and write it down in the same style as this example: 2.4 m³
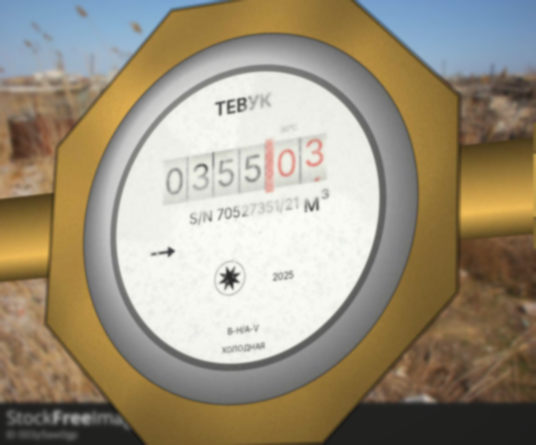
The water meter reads 355.03 m³
